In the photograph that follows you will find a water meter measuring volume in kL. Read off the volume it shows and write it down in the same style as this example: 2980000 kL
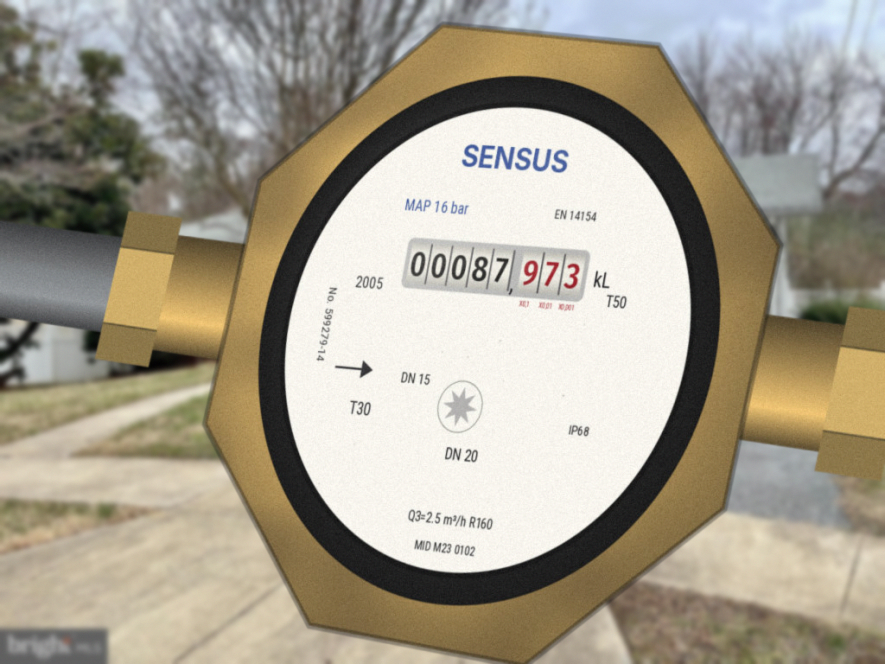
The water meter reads 87.973 kL
